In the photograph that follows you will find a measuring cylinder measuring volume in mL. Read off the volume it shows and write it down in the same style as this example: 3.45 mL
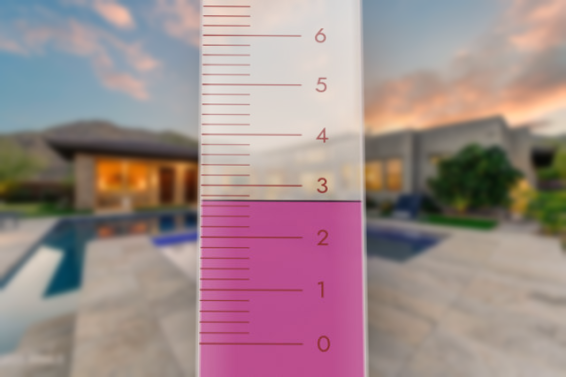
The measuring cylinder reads 2.7 mL
